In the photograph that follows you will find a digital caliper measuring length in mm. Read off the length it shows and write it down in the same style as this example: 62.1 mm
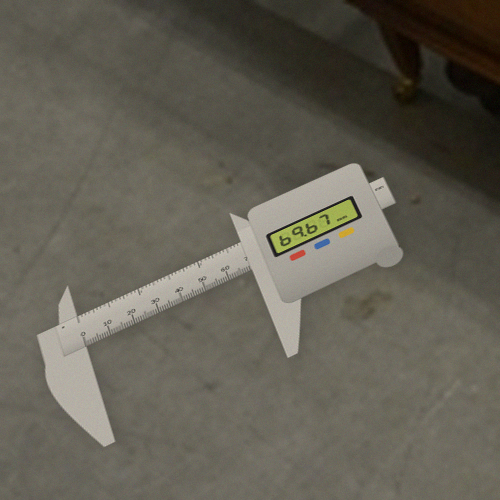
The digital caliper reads 69.67 mm
